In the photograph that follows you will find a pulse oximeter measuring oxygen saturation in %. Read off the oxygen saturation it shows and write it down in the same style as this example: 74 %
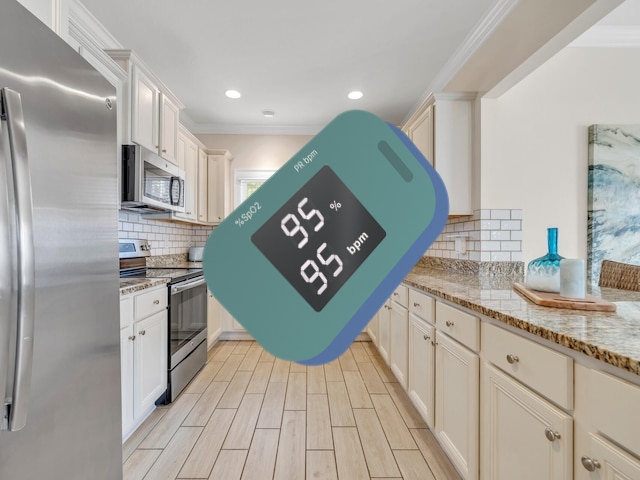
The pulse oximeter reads 95 %
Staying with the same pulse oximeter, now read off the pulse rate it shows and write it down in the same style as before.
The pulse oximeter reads 95 bpm
